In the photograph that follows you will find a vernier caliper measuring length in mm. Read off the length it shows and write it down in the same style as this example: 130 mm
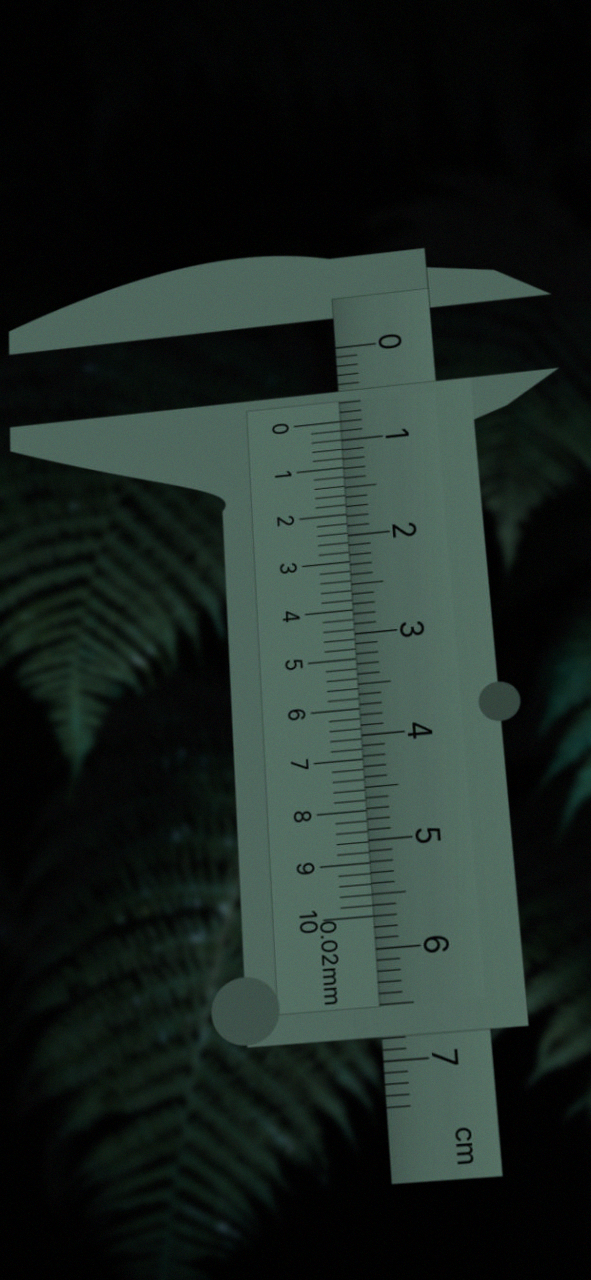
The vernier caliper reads 8.0 mm
